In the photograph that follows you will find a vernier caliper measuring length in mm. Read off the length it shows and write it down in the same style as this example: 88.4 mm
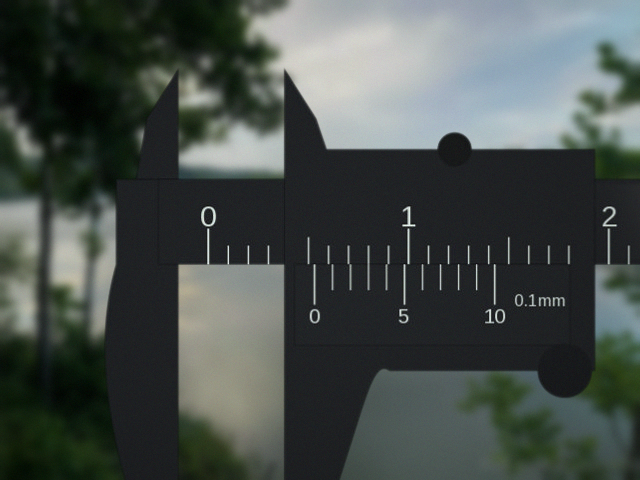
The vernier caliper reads 5.3 mm
